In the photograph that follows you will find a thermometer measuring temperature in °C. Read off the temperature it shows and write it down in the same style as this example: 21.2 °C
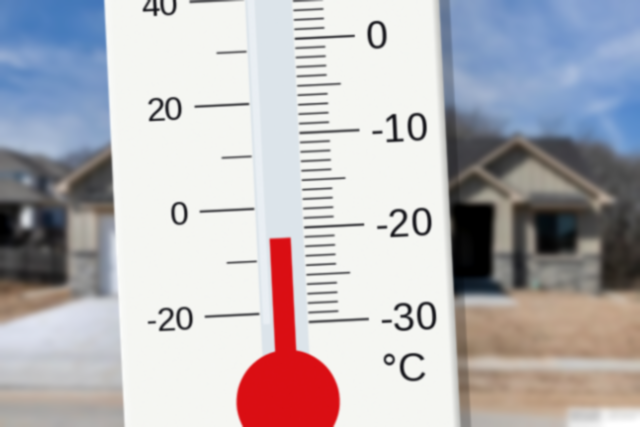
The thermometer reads -21 °C
